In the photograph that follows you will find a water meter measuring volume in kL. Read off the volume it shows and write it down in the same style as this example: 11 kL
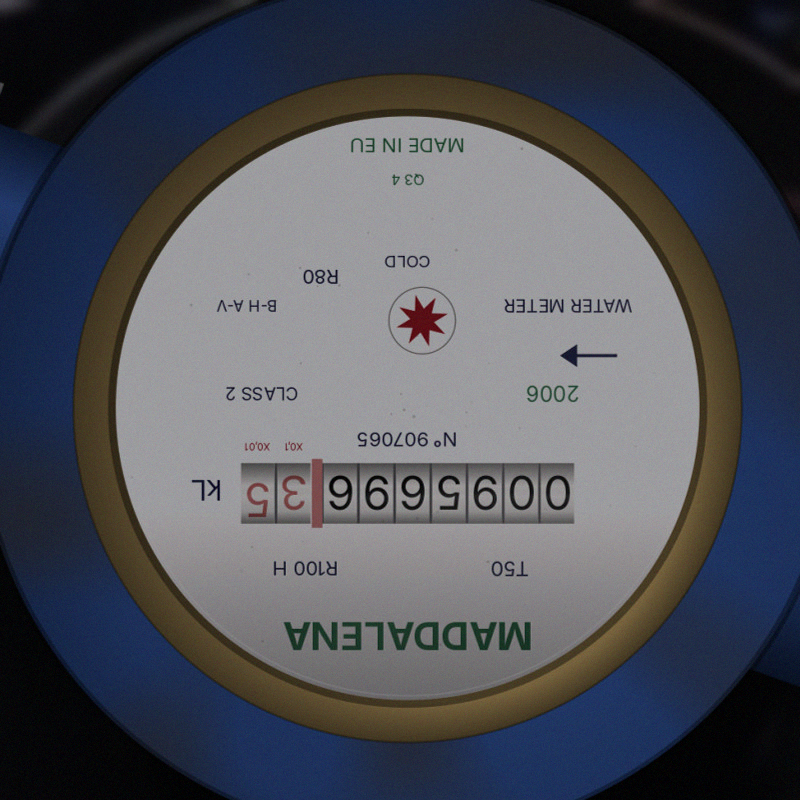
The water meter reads 95696.35 kL
